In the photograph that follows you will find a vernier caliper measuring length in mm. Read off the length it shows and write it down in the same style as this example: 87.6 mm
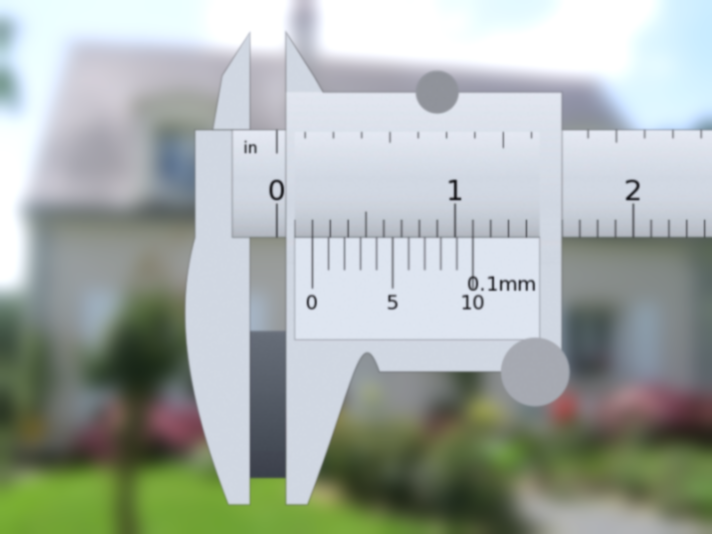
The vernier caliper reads 2.0 mm
